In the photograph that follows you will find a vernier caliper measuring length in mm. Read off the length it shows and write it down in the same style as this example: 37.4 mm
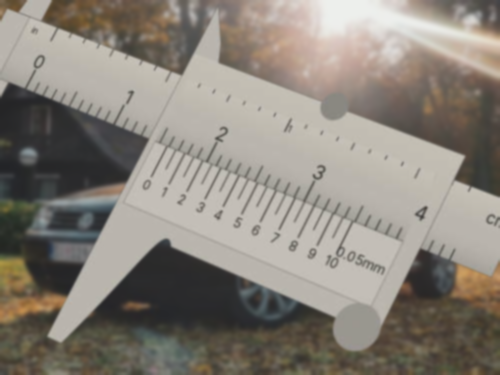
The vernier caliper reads 15.8 mm
